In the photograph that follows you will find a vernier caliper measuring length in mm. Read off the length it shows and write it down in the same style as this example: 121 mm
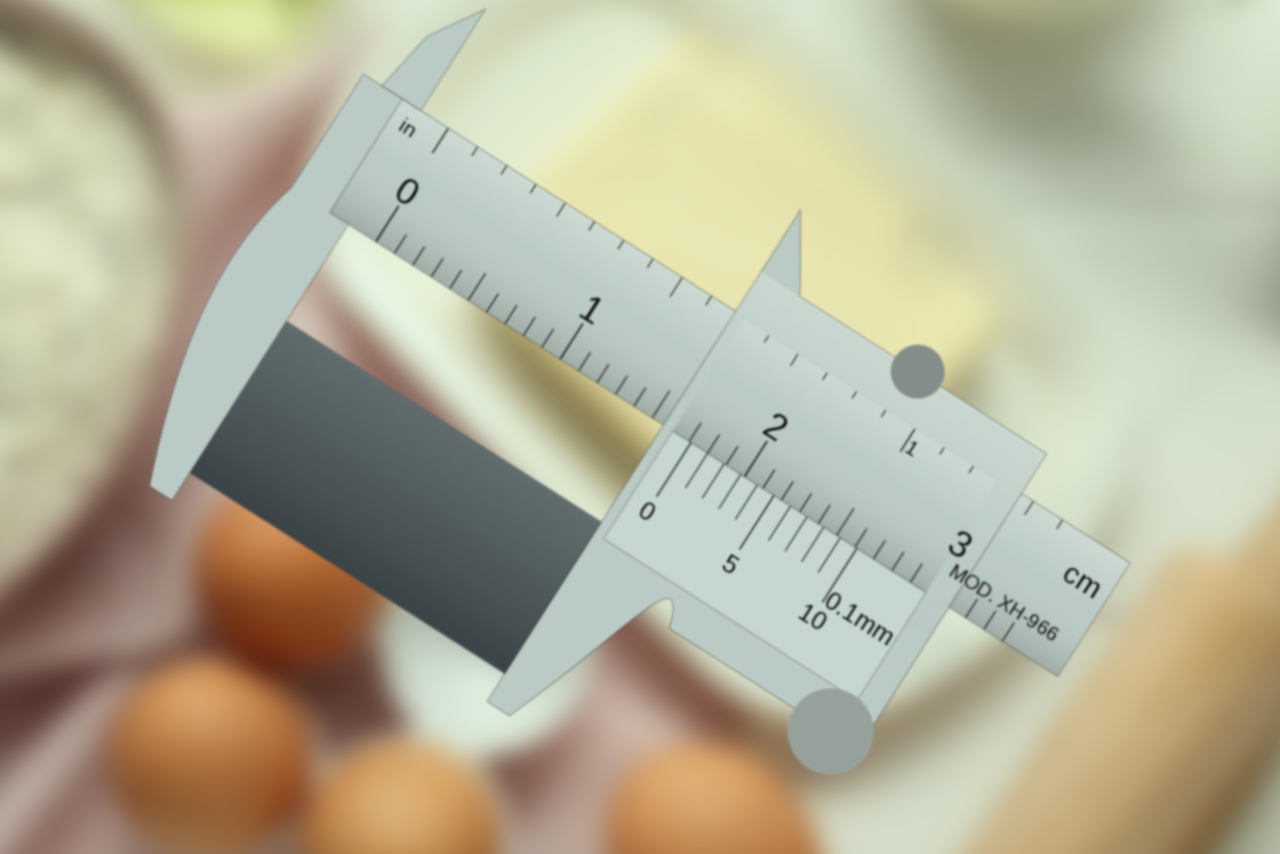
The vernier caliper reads 17.1 mm
